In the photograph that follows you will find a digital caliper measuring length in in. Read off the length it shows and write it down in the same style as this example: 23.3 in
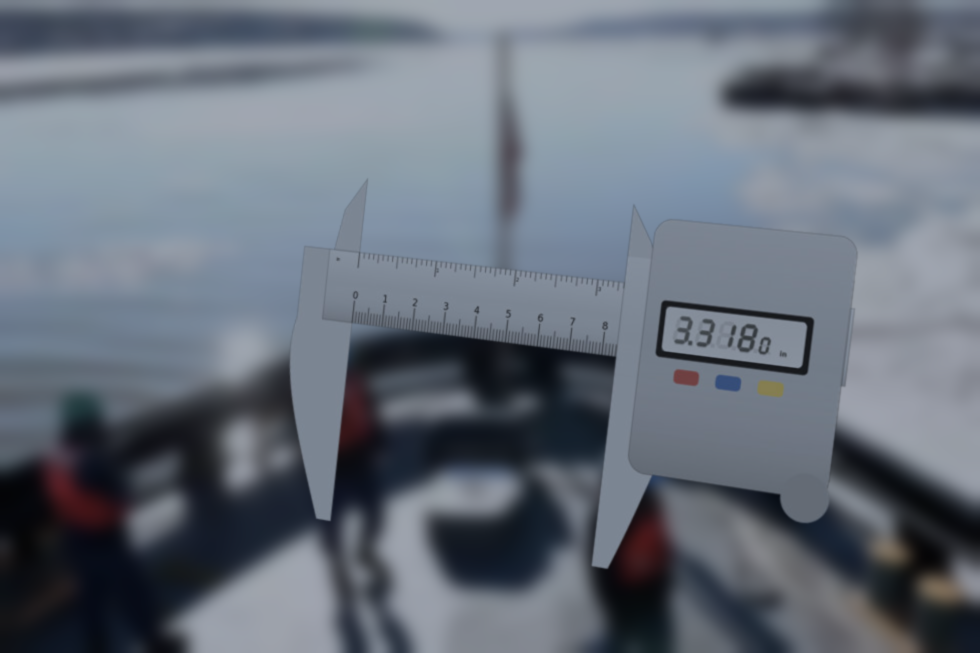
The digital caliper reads 3.3180 in
